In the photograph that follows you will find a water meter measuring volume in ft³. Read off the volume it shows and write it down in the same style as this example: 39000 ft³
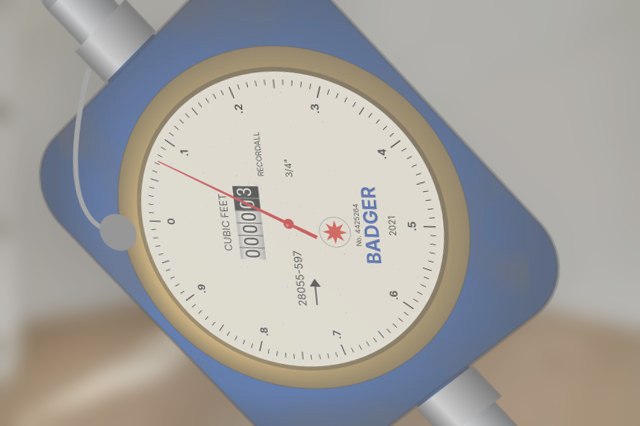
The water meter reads 3.07 ft³
